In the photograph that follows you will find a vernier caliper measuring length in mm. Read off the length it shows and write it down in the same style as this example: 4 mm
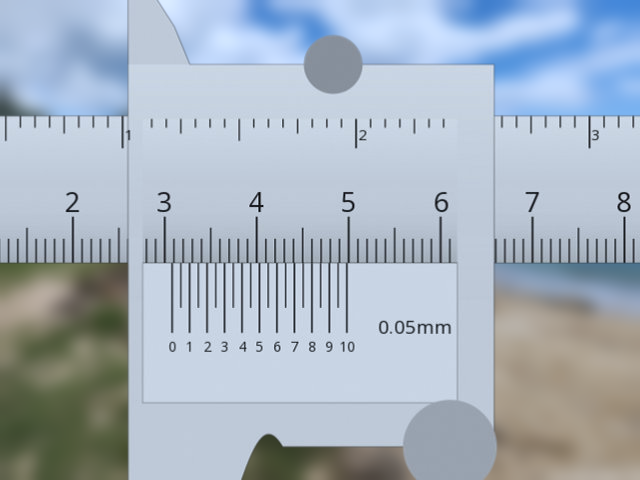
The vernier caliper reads 30.8 mm
